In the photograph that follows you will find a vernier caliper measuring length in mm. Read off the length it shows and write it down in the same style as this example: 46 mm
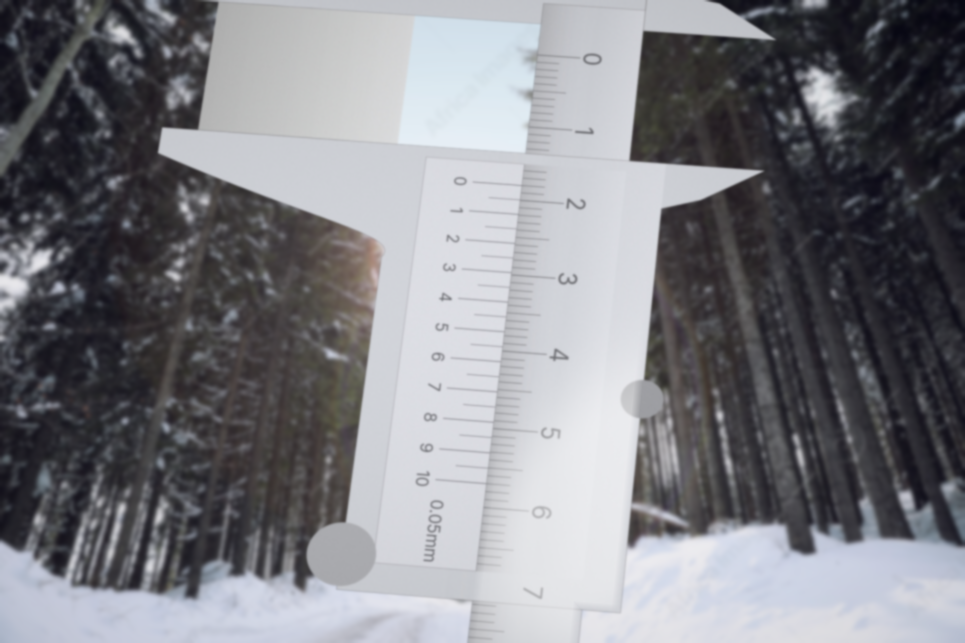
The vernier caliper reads 18.0 mm
